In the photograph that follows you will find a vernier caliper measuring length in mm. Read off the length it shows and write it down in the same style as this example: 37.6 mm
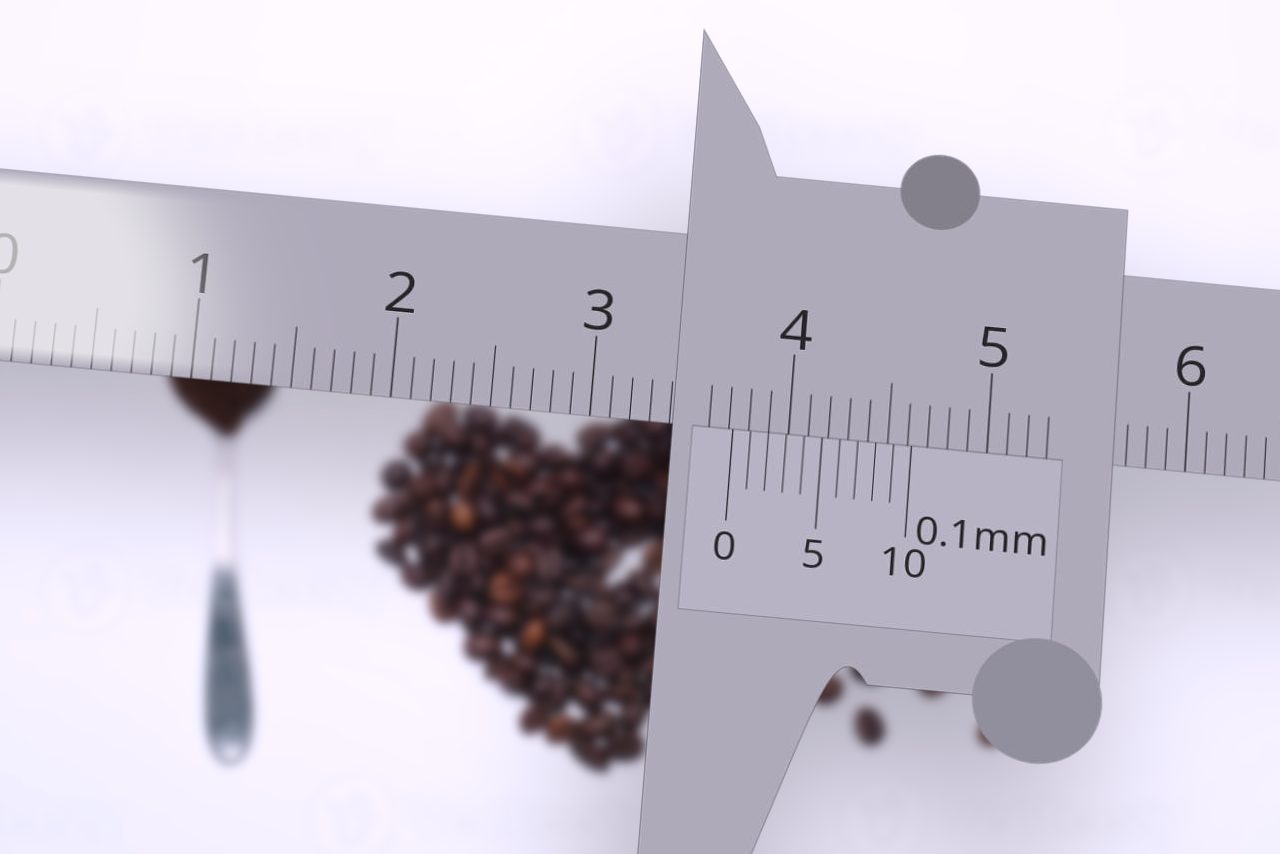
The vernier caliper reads 37.2 mm
